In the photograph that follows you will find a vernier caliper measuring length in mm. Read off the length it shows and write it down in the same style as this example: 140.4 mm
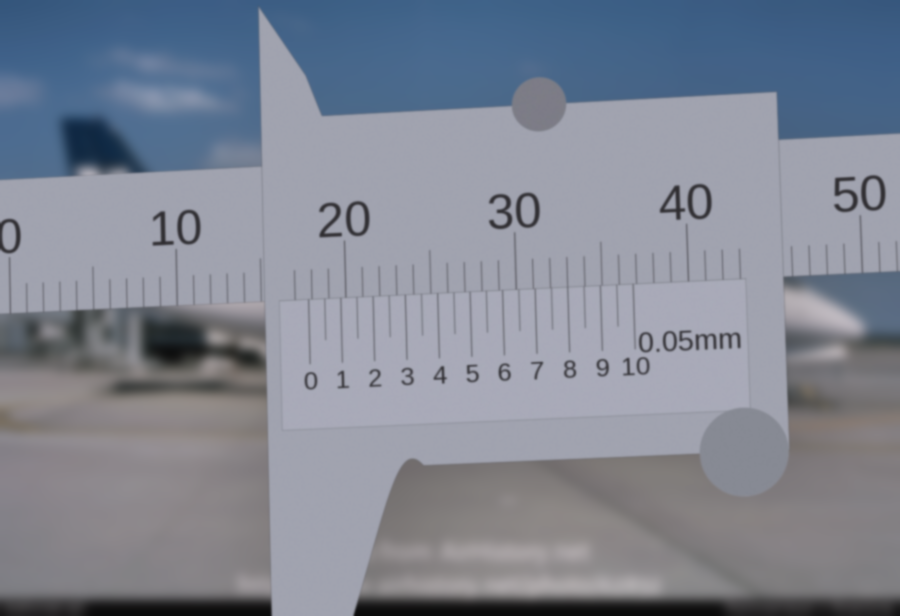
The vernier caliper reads 17.8 mm
